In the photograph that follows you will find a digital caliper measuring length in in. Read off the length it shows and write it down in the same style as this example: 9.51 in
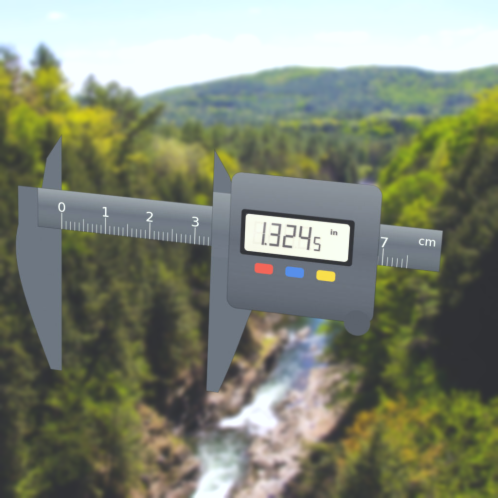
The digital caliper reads 1.3245 in
